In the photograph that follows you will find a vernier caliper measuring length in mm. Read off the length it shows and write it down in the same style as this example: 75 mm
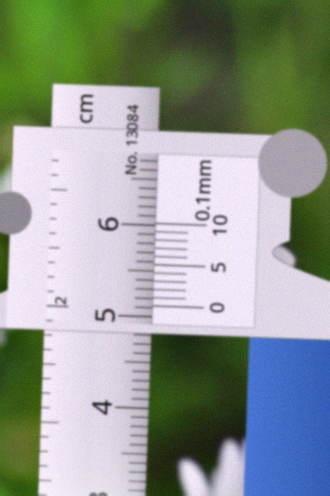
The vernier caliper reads 51.2 mm
